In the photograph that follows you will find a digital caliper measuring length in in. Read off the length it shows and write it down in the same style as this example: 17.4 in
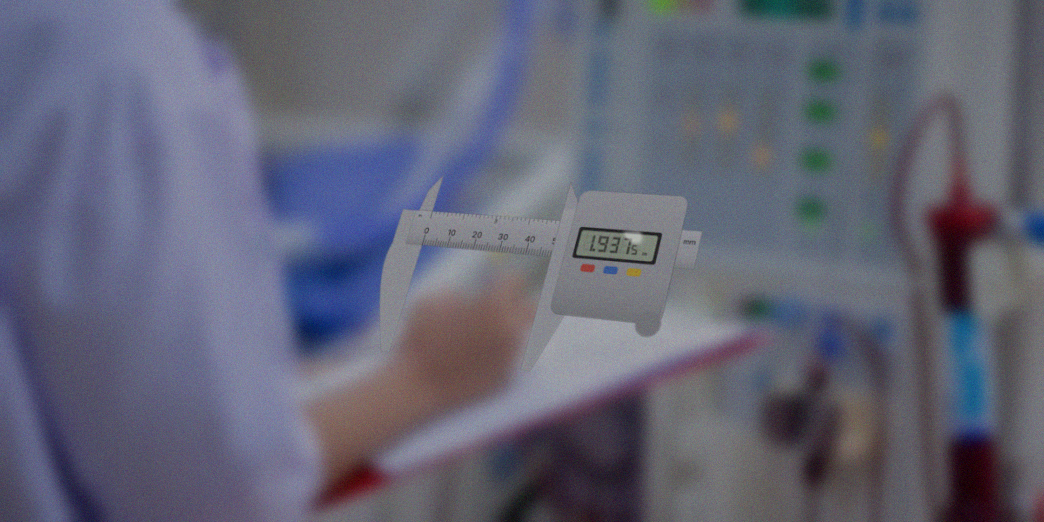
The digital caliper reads 1.9375 in
